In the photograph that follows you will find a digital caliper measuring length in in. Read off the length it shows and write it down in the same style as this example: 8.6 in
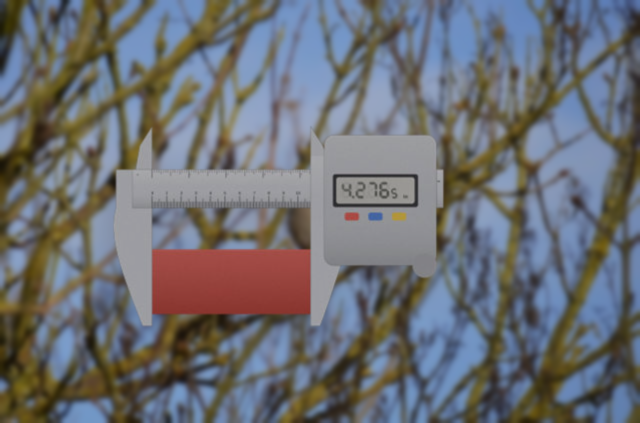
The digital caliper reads 4.2765 in
